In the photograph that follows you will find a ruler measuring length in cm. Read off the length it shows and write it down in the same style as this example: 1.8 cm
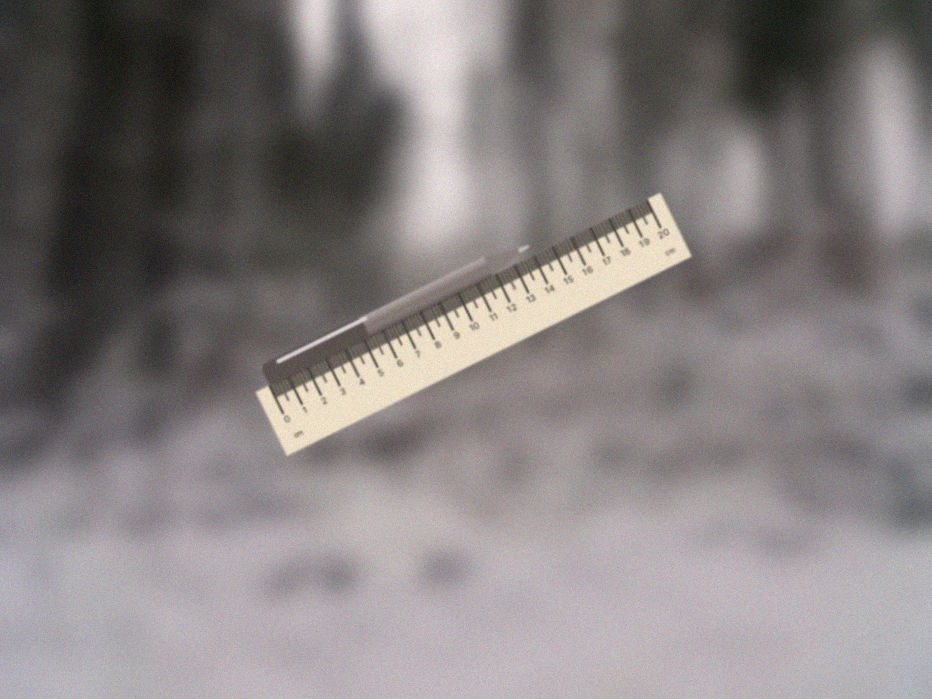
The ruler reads 14 cm
